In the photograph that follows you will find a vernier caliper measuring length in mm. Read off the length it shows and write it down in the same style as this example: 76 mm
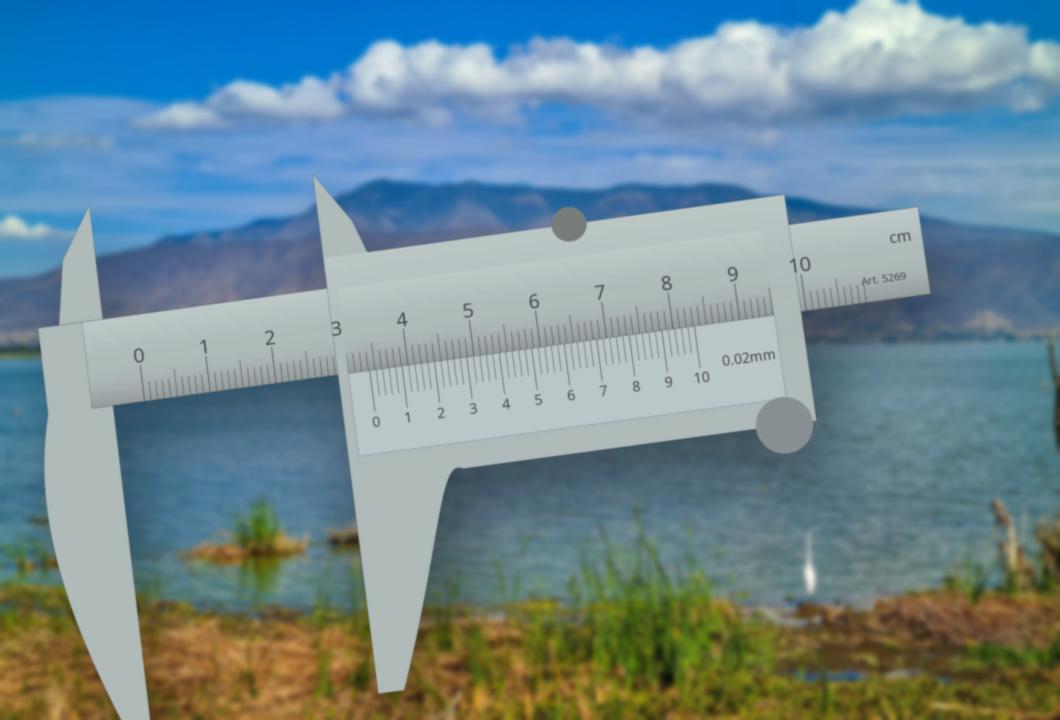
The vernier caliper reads 34.2 mm
